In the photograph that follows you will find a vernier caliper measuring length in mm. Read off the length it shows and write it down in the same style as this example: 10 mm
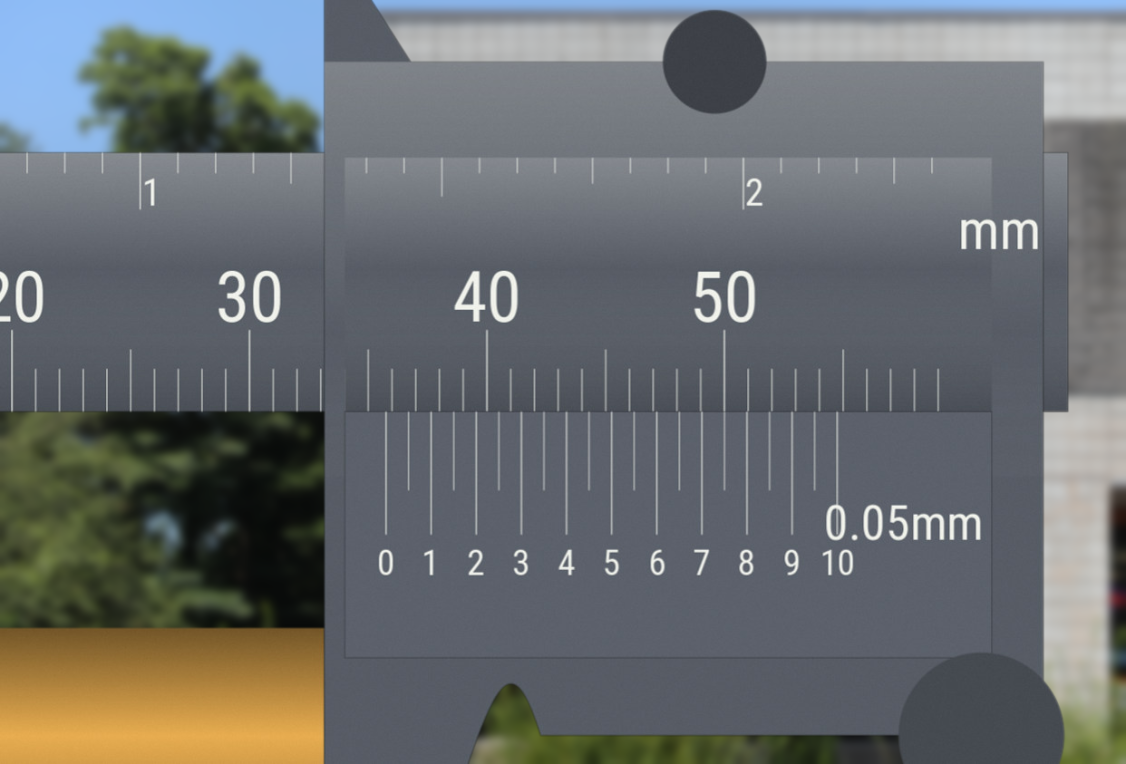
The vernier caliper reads 35.75 mm
